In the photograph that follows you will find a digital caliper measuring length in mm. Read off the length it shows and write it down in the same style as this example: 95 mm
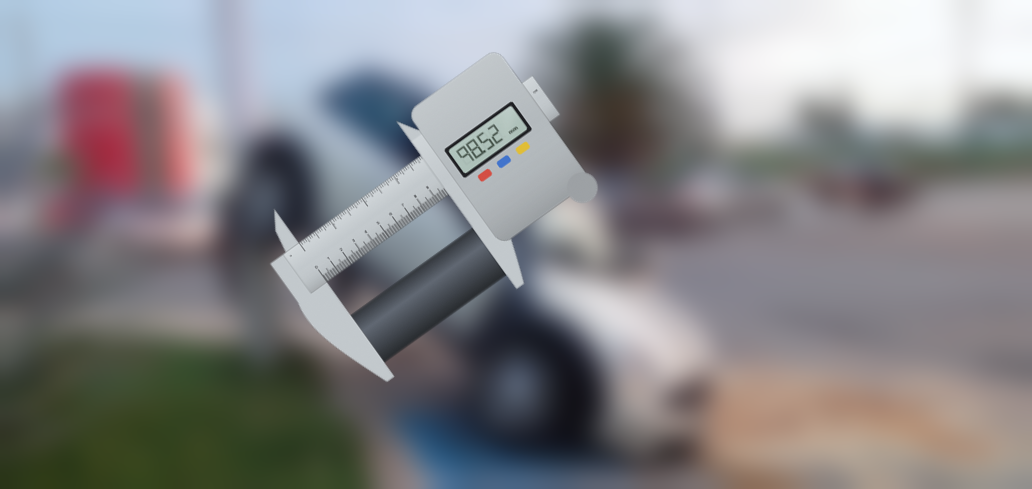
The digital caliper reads 98.52 mm
